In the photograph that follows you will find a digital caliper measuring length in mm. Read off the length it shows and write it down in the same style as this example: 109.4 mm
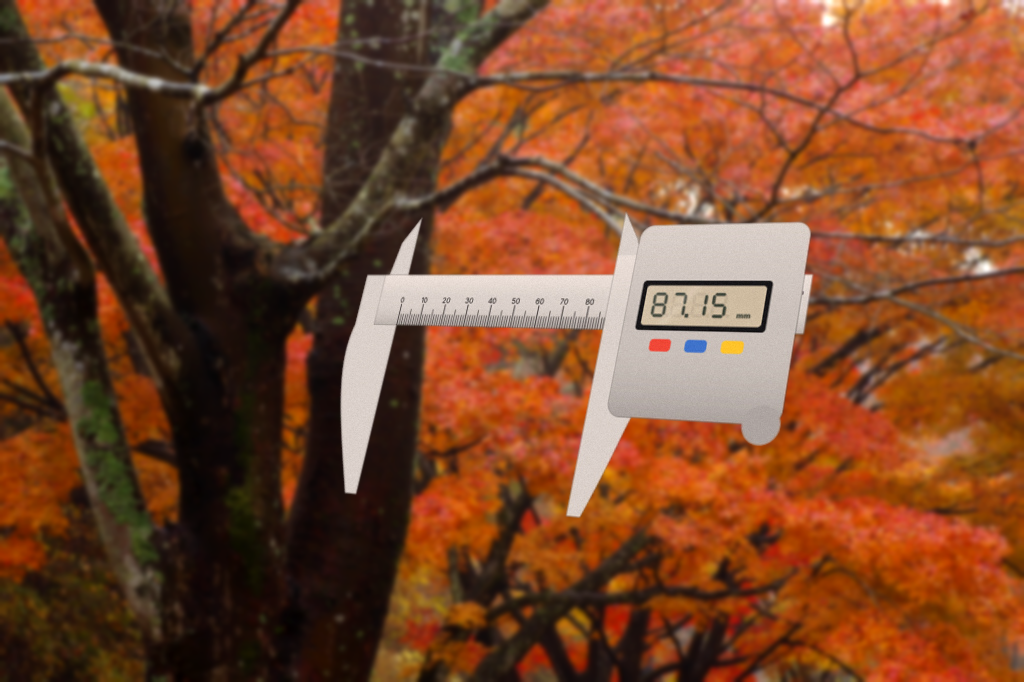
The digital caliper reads 87.15 mm
